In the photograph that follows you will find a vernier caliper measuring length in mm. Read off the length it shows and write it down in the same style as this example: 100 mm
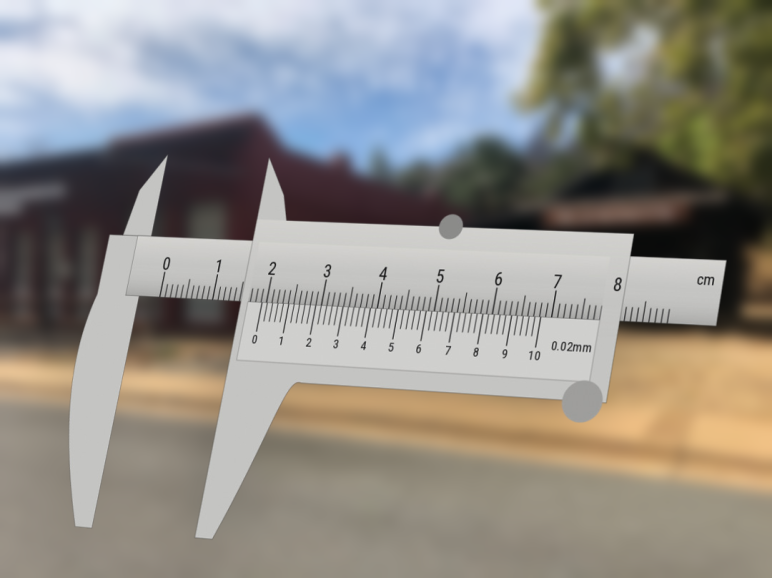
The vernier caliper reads 19.2 mm
